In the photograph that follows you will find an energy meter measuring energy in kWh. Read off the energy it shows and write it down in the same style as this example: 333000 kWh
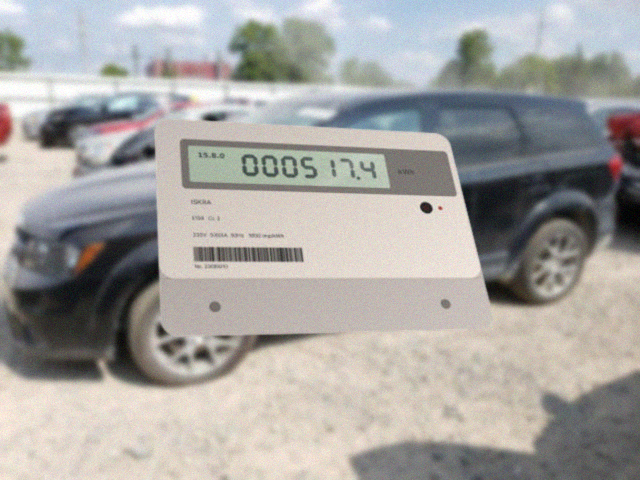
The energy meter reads 517.4 kWh
